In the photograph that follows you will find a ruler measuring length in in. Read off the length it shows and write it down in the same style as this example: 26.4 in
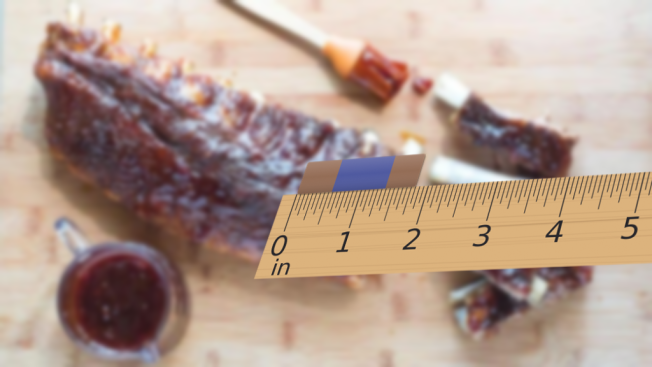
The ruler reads 1.8125 in
